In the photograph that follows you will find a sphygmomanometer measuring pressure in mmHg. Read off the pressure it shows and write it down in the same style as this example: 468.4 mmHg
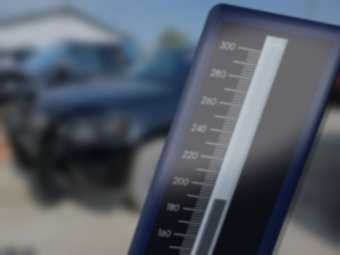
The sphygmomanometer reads 190 mmHg
